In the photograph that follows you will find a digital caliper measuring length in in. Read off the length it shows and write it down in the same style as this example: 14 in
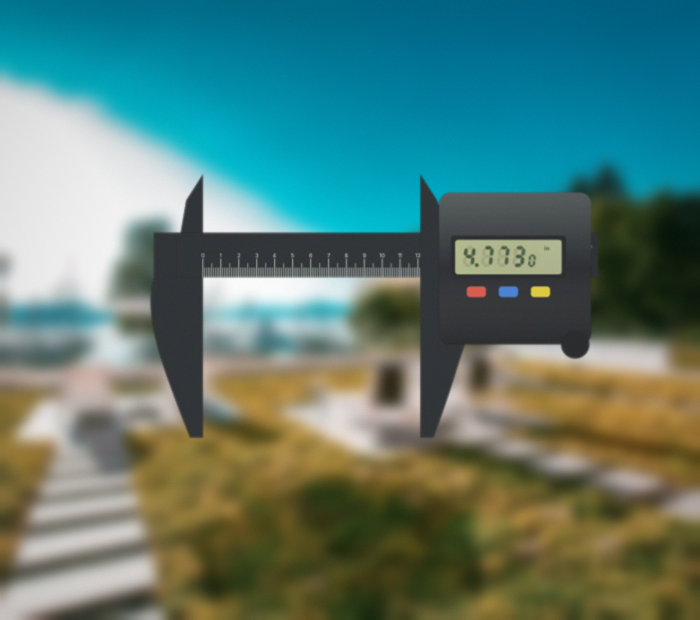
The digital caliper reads 4.7730 in
